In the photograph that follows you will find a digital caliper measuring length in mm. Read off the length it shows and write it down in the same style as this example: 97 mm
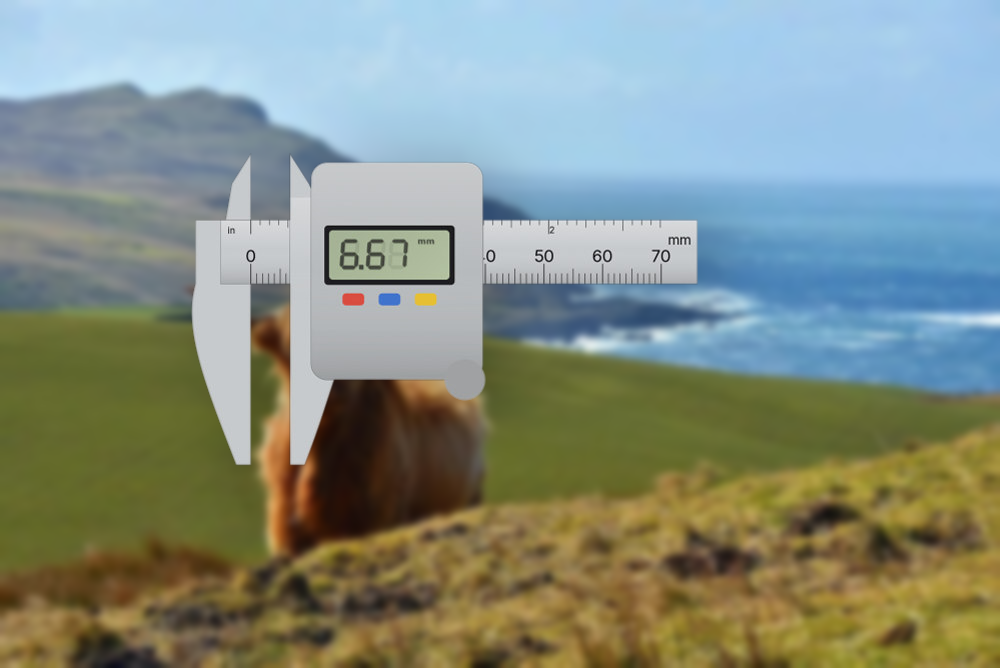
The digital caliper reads 6.67 mm
